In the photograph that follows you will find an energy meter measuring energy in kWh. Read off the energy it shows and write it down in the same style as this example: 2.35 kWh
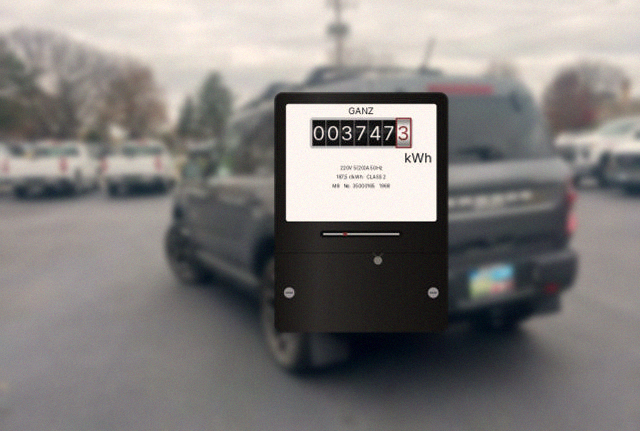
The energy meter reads 3747.3 kWh
